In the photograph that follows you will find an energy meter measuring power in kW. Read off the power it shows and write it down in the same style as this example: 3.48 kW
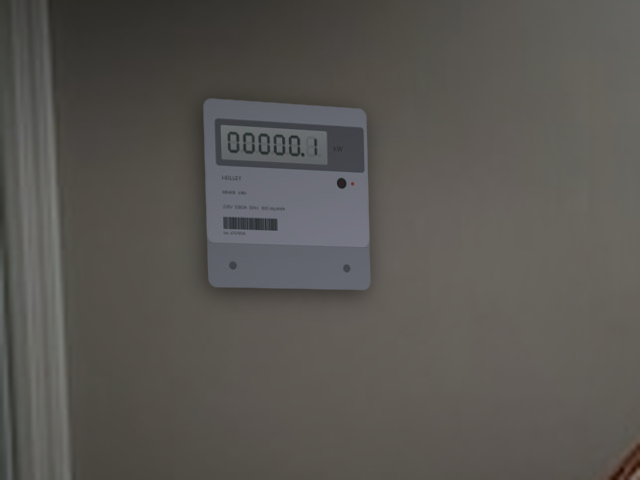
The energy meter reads 0.1 kW
